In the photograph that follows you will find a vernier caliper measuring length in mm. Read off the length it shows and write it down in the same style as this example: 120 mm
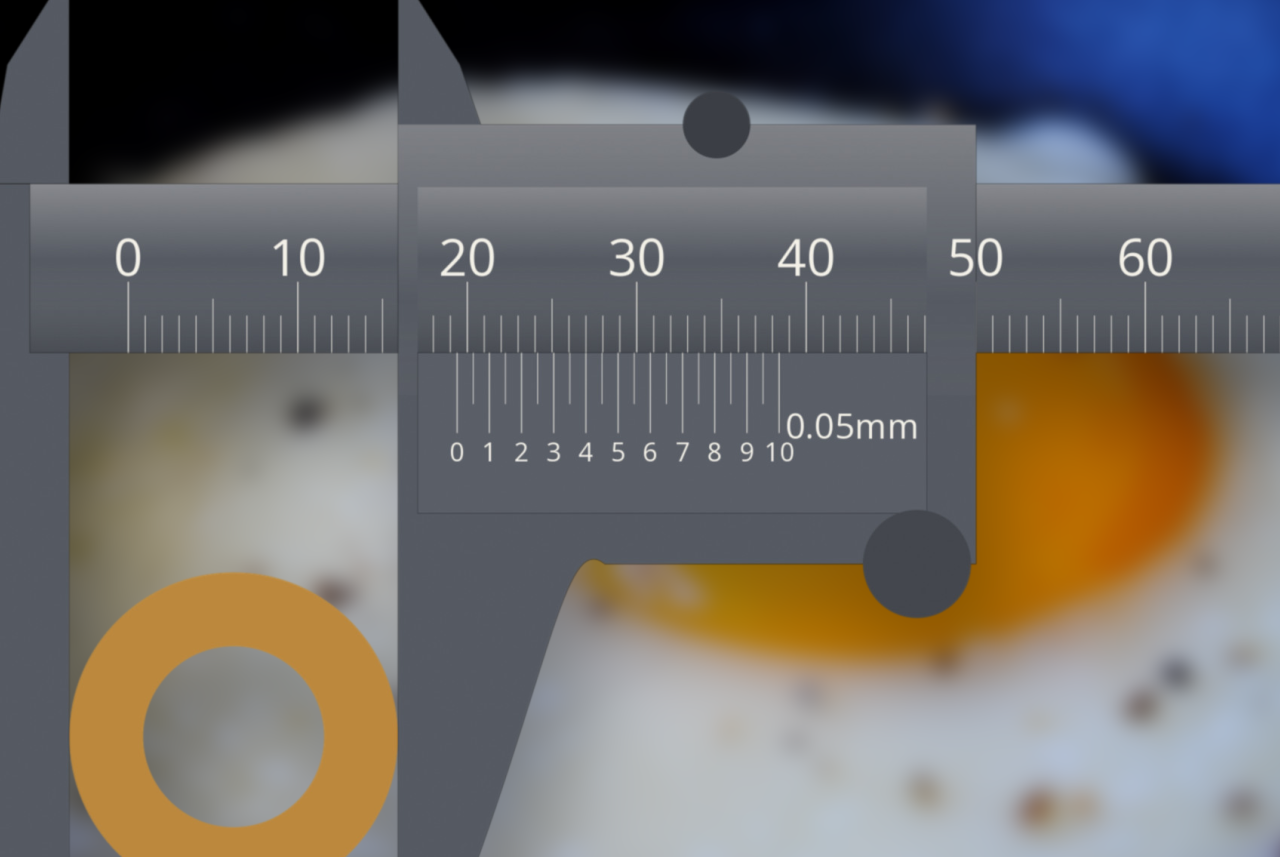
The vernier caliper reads 19.4 mm
